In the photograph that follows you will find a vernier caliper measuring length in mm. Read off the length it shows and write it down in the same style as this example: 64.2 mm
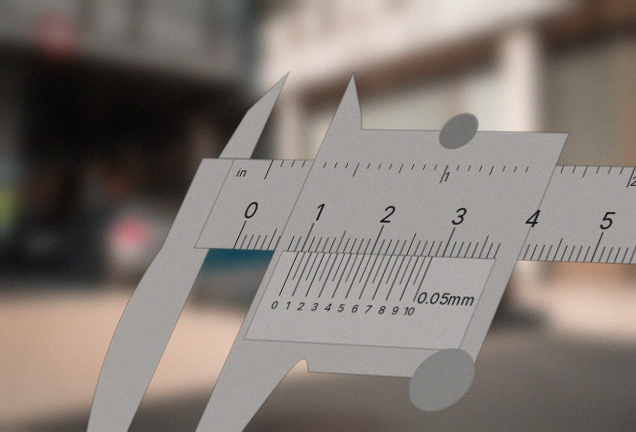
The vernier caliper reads 9.6 mm
